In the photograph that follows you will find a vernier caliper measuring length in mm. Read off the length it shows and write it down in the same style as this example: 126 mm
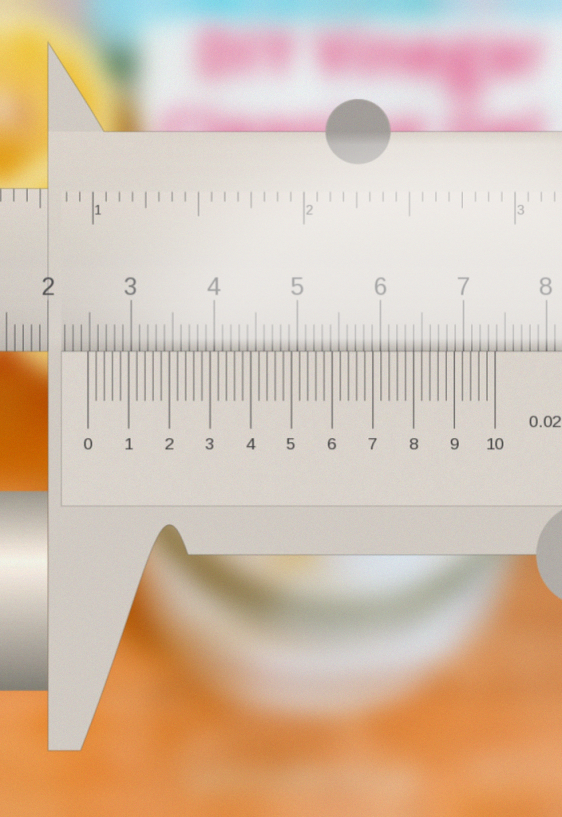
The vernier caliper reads 24.8 mm
